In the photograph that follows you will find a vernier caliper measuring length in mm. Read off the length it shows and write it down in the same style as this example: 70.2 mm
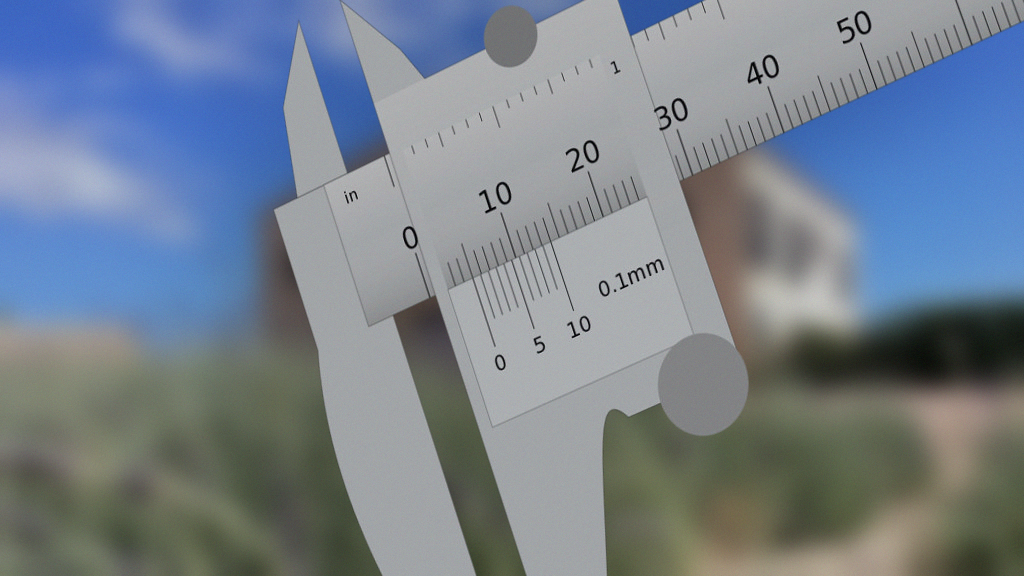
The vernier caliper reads 5.0 mm
